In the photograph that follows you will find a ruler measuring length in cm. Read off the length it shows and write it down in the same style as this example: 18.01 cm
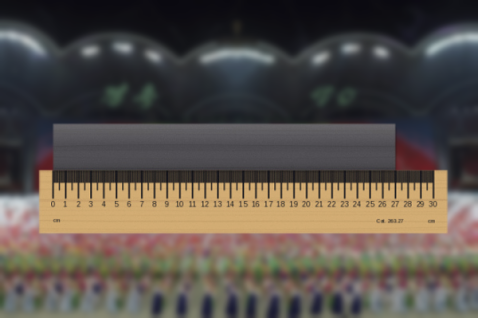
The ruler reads 27 cm
